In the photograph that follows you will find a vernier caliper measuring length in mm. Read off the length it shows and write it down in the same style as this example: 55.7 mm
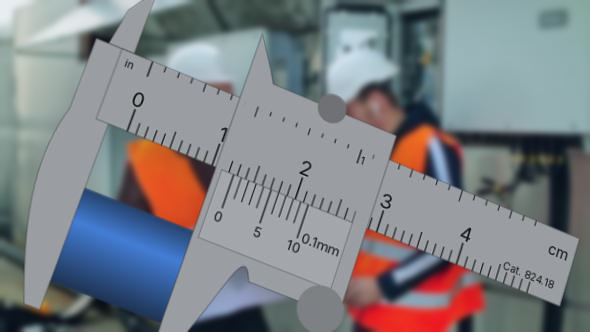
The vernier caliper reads 12.6 mm
